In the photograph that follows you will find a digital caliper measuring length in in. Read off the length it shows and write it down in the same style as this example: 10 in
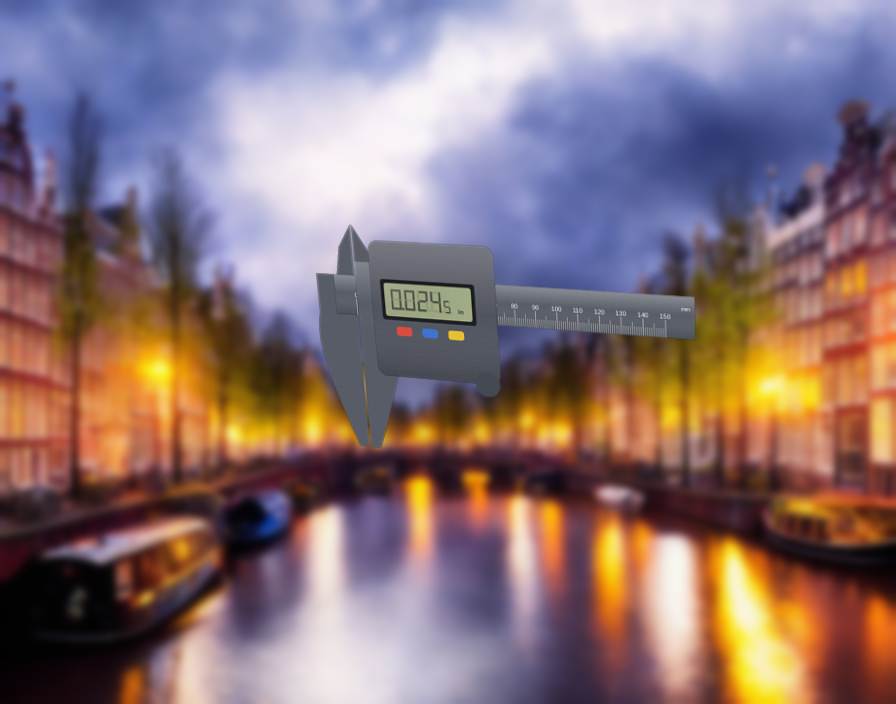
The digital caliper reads 0.0245 in
